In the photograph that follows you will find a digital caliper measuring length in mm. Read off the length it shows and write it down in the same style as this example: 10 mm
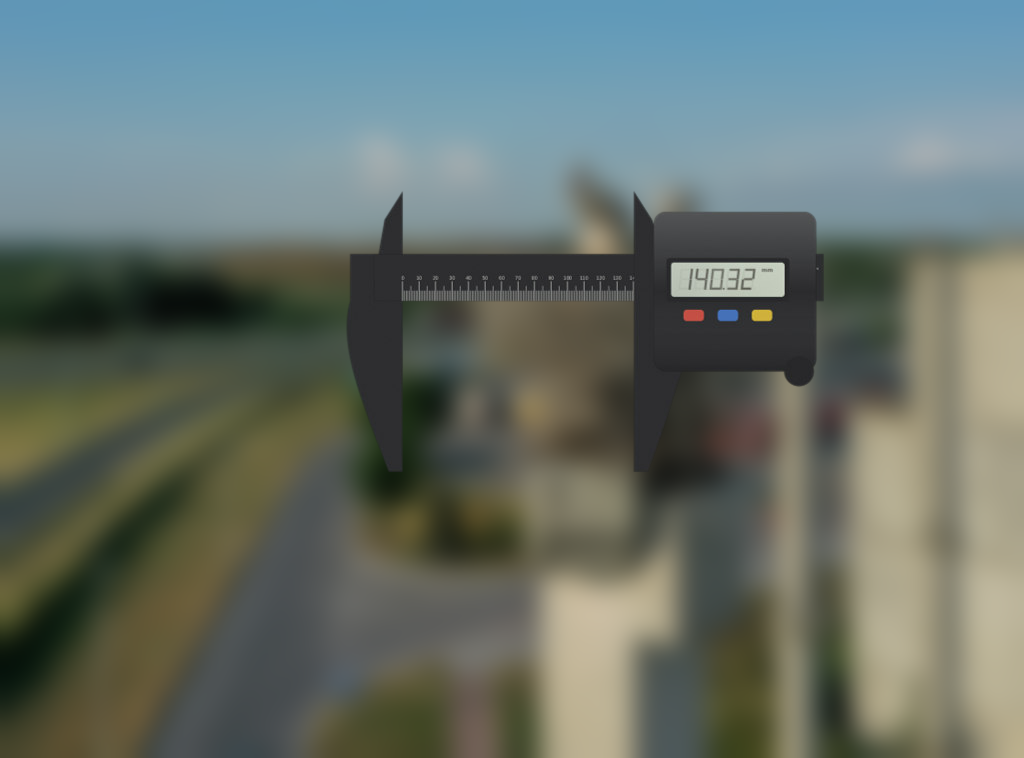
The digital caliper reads 140.32 mm
